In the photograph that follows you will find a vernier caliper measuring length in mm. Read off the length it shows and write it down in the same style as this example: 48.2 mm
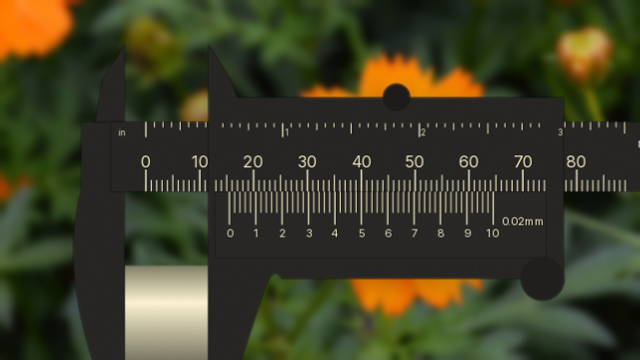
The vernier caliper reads 15.5 mm
